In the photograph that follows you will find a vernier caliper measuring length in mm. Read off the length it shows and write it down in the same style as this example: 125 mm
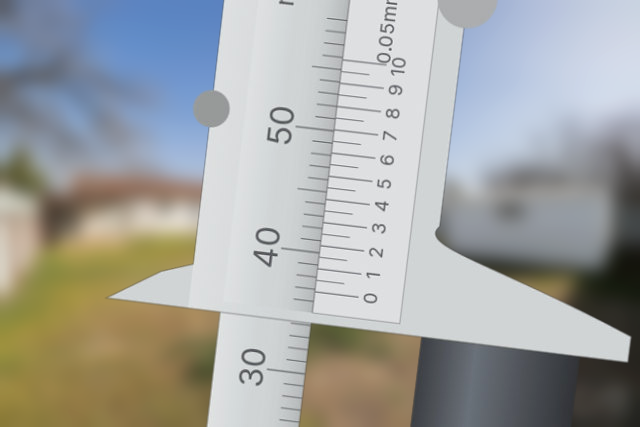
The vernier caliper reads 36.8 mm
